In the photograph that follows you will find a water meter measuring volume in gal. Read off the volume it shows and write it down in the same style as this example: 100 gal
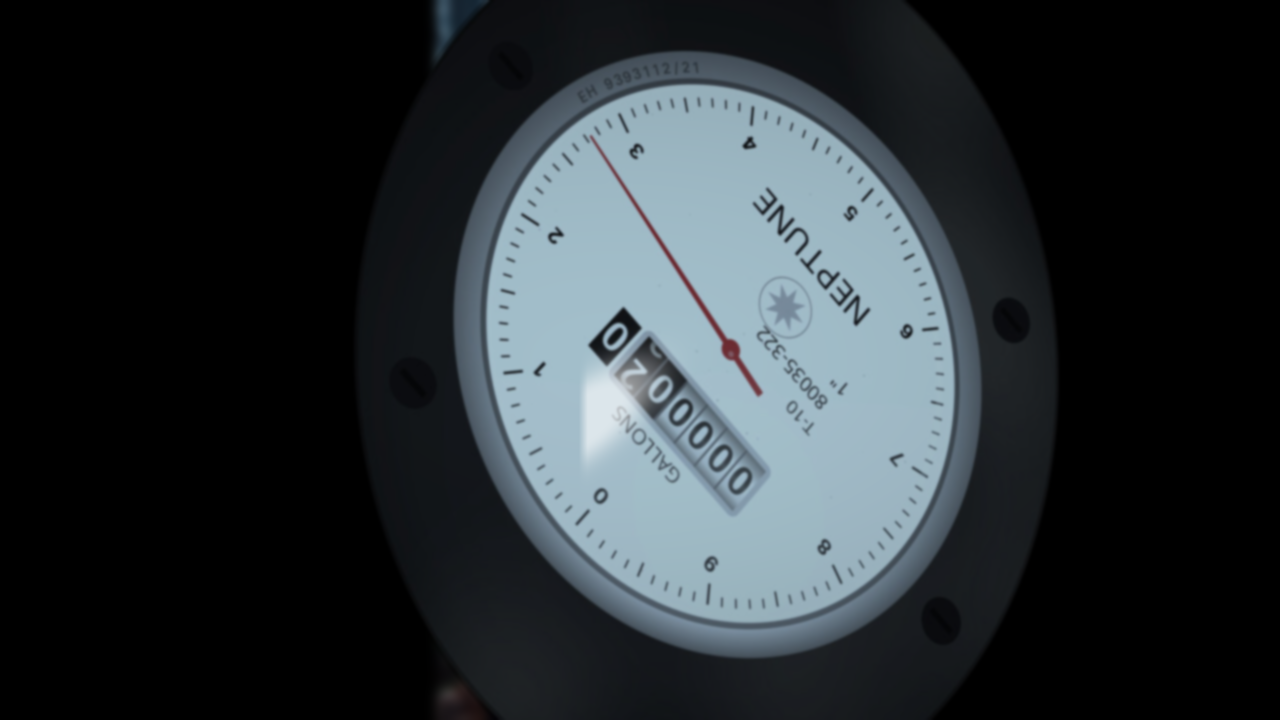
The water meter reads 22.7 gal
